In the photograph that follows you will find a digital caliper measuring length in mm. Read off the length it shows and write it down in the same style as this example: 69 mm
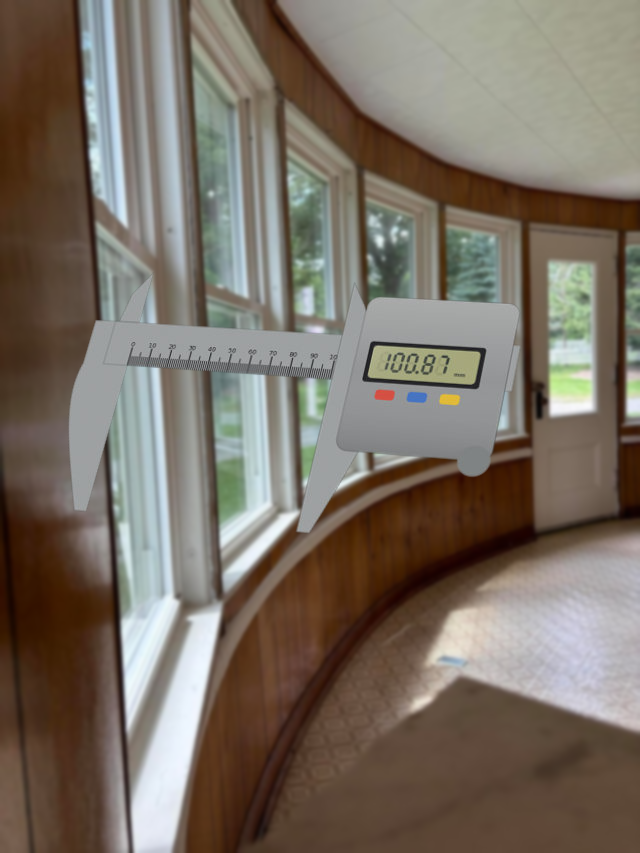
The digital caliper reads 100.87 mm
